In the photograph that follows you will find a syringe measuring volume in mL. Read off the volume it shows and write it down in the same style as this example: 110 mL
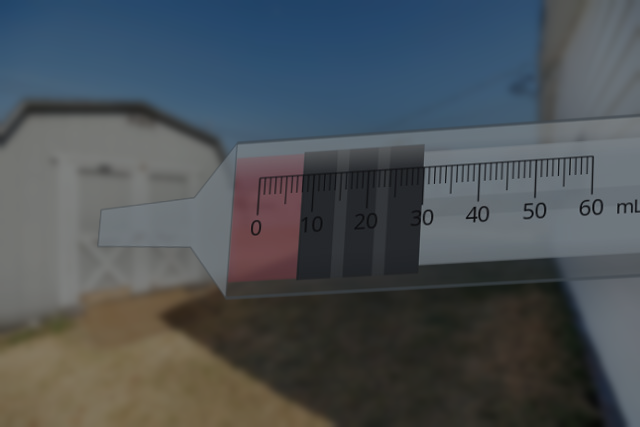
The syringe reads 8 mL
